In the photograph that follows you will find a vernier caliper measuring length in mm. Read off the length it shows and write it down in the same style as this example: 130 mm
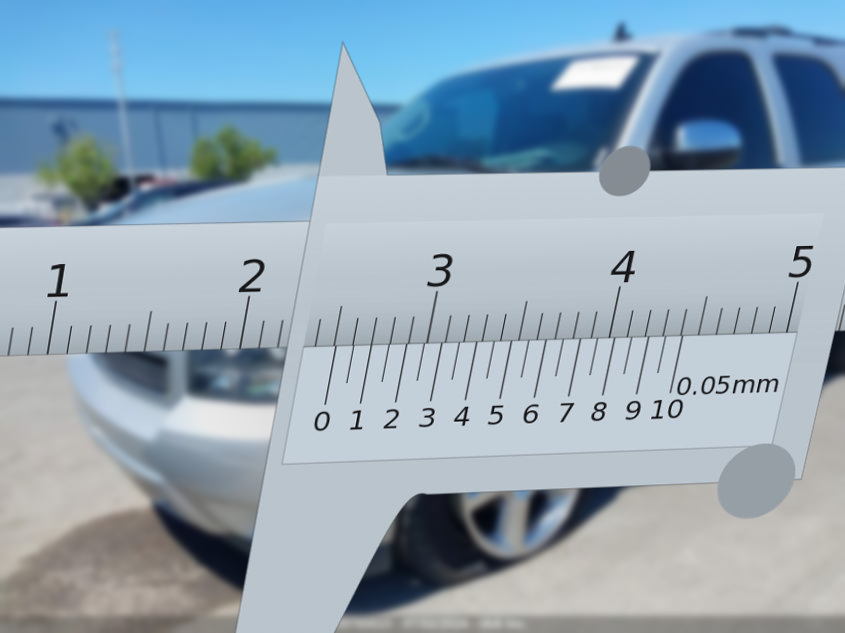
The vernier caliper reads 25.1 mm
